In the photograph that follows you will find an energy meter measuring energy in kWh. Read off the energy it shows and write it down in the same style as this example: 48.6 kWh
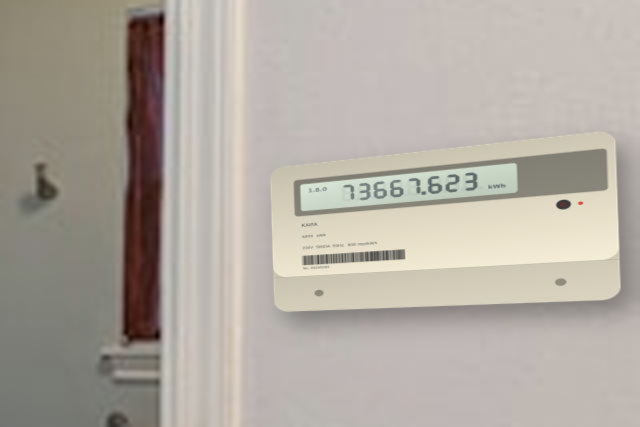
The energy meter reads 73667.623 kWh
